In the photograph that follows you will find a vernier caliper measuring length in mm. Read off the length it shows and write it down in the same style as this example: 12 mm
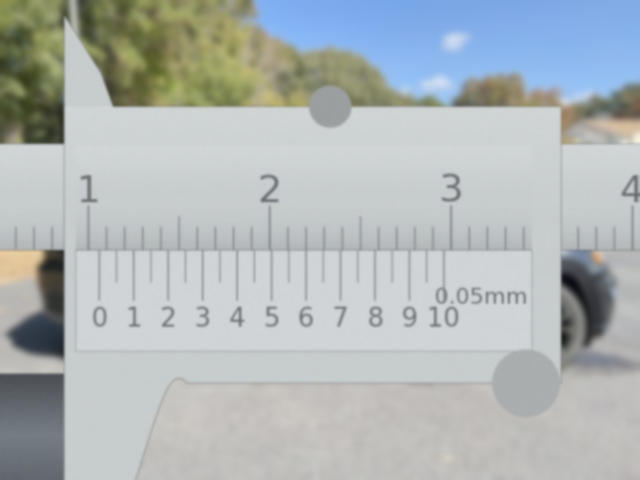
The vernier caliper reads 10.6 mm
